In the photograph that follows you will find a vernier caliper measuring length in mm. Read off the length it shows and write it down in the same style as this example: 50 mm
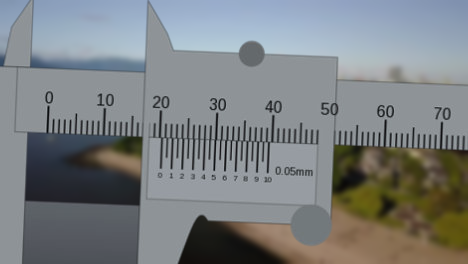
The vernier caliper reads 20.4 mm
